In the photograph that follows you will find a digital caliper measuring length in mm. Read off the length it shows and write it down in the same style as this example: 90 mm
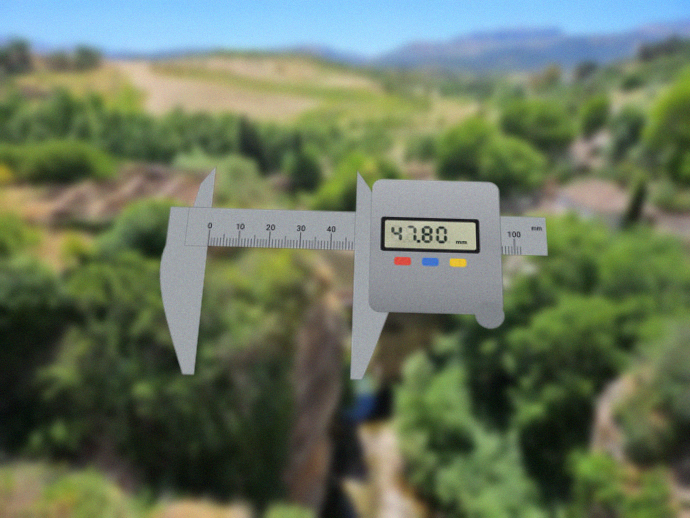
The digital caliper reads 47.80 mm
